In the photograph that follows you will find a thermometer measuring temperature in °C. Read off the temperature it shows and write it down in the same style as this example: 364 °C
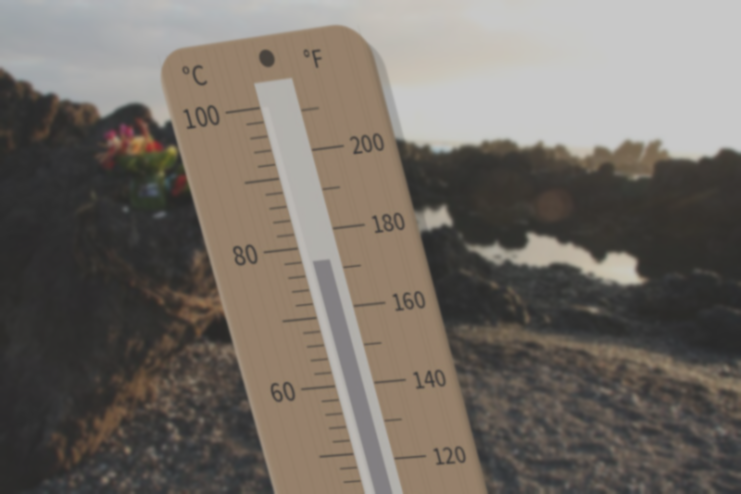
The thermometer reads 78 °C
